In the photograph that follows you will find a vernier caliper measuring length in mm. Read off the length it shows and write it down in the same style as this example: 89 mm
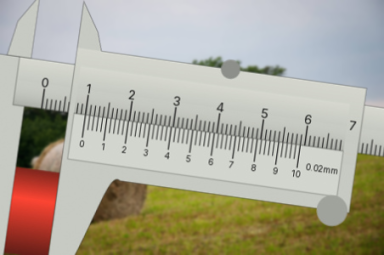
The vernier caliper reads 10.0 mm
